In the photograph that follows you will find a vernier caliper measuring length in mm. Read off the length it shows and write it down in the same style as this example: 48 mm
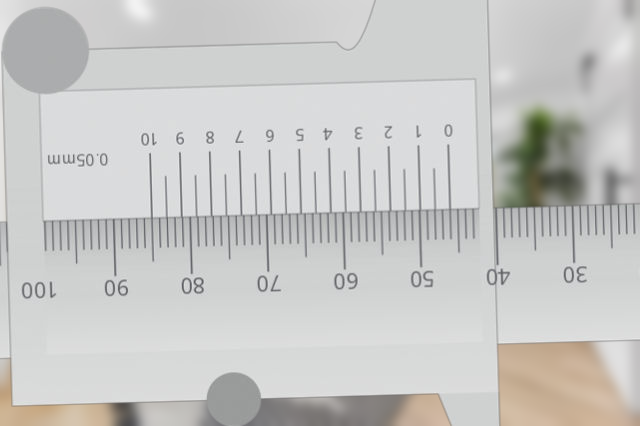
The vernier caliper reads 46.0 mm
